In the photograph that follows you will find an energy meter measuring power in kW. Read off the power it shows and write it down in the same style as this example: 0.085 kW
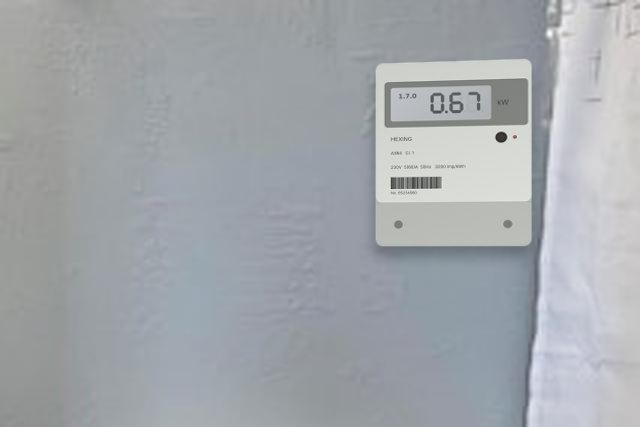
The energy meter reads 0.67 kW
